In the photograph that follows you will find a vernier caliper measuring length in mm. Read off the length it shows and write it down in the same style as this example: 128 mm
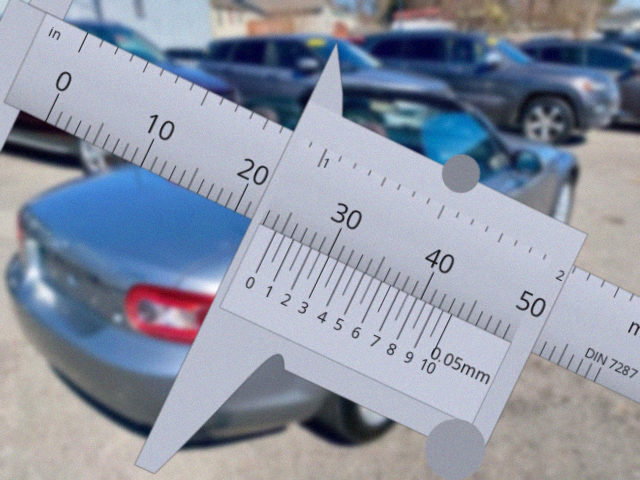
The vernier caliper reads 24.4 mm
